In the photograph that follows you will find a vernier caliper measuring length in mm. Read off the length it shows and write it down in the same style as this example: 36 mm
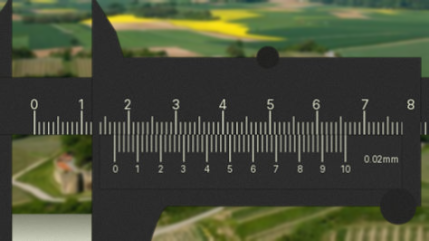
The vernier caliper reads 17.0 mm
